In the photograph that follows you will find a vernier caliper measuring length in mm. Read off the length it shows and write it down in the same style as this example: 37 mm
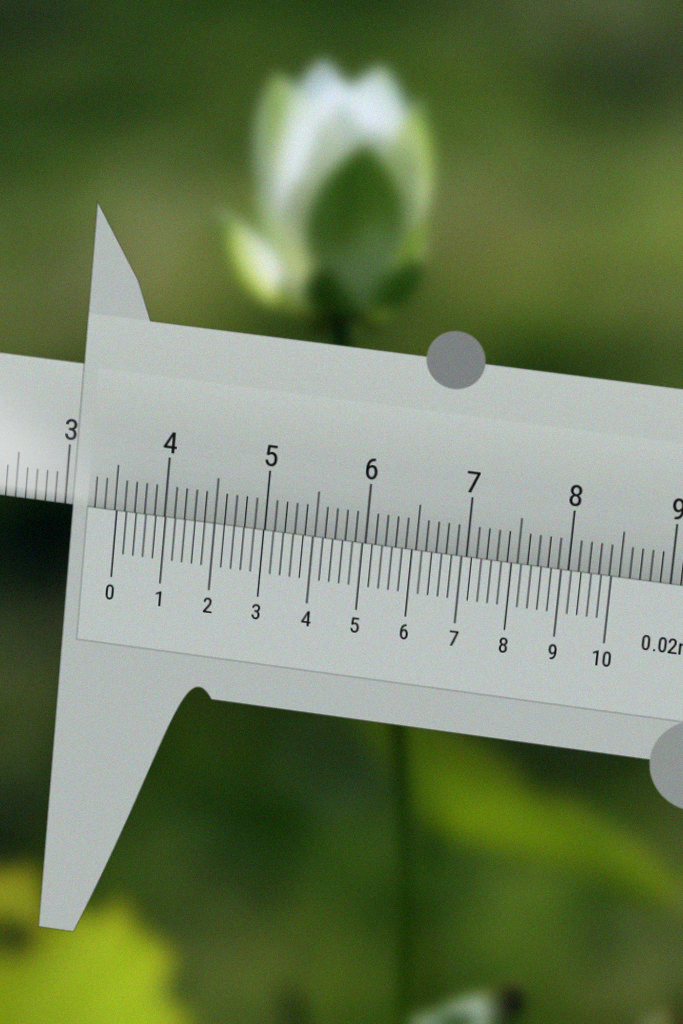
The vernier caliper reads 35.2 mm
